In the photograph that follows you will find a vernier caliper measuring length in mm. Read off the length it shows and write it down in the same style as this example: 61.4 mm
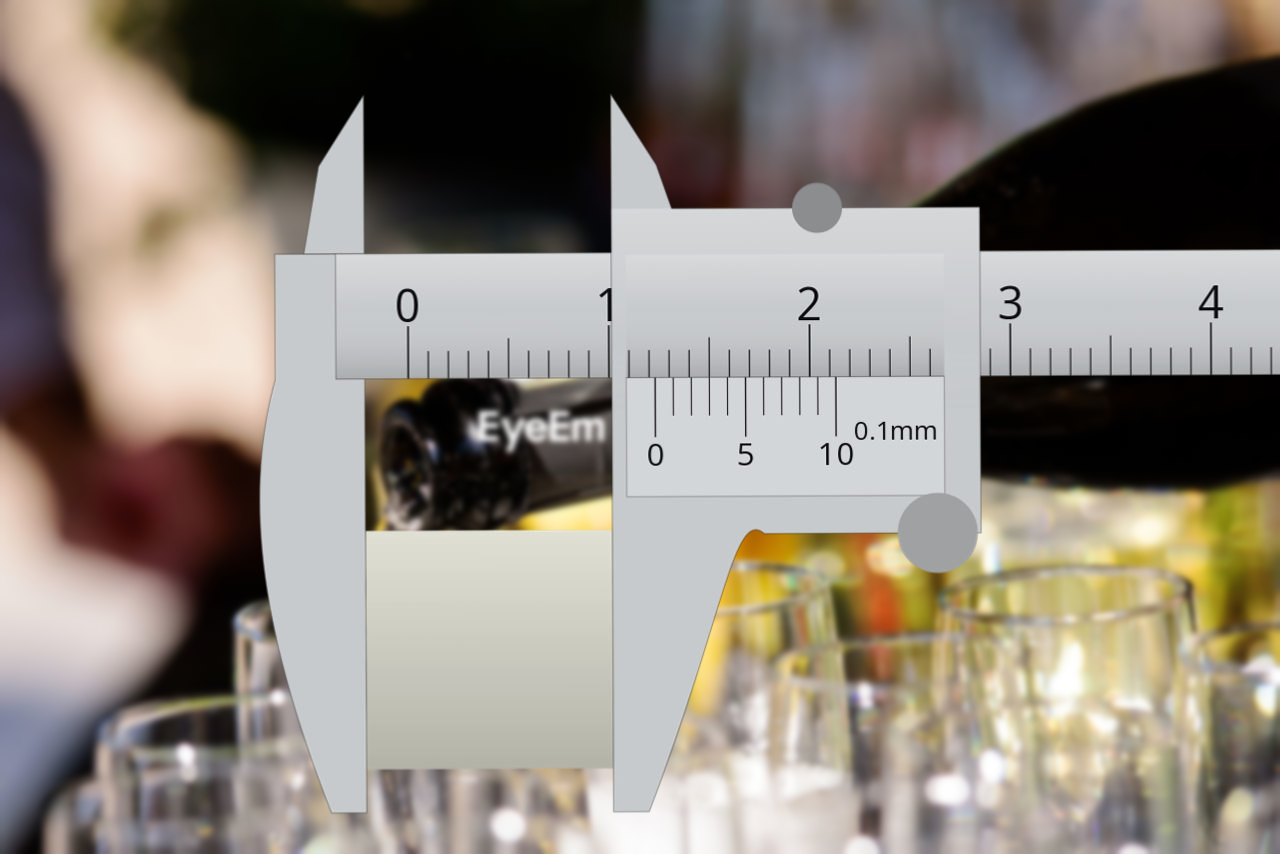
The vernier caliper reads 12.3 mm
